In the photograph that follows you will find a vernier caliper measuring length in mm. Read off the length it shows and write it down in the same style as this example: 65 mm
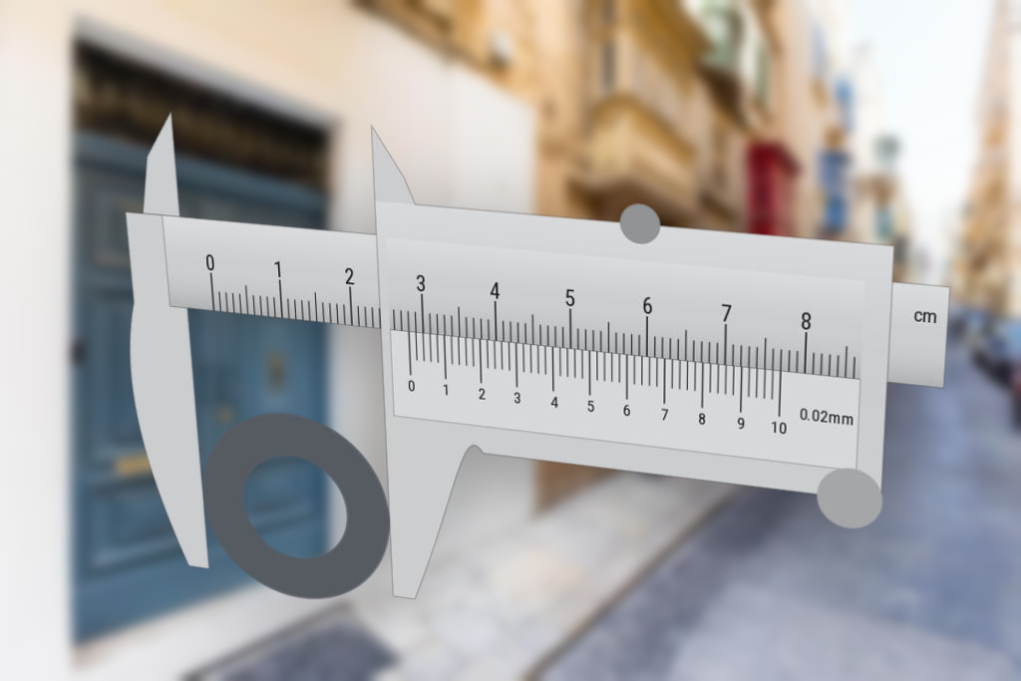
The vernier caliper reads 28.0 mm
